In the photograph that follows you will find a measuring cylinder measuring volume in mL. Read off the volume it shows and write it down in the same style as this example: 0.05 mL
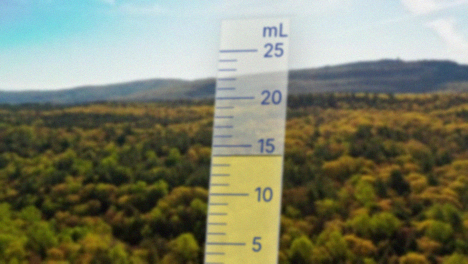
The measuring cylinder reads 14 mL
